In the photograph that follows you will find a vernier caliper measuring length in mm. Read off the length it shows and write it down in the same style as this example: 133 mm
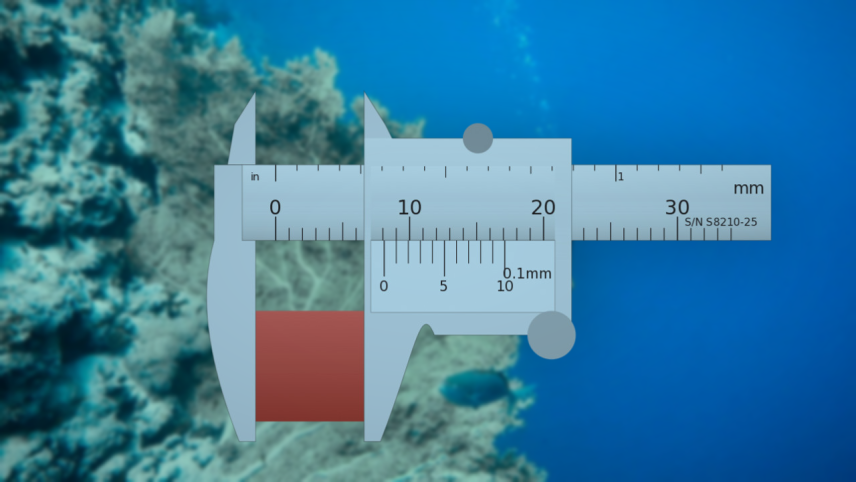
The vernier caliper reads 8.1 mm
